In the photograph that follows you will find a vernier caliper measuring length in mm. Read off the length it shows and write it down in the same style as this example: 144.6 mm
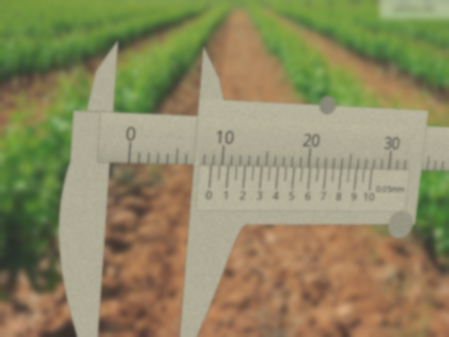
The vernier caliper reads 8.8 mm
